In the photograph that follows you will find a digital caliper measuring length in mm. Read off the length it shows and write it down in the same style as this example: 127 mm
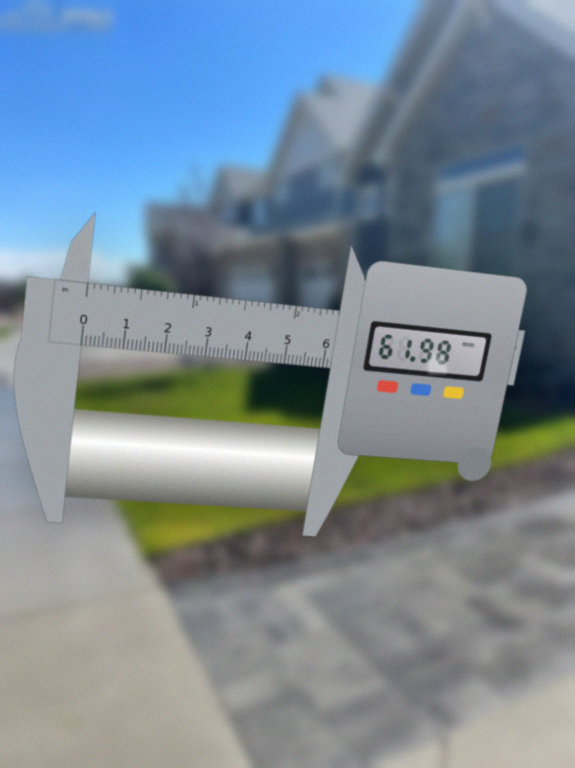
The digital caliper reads 61.98 mm
